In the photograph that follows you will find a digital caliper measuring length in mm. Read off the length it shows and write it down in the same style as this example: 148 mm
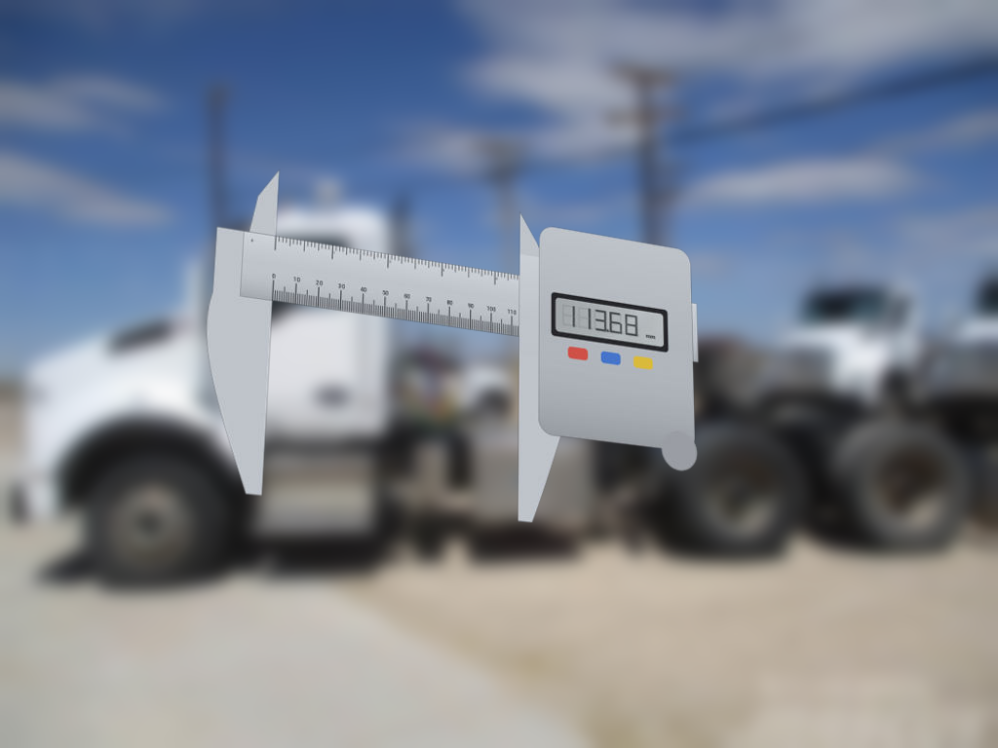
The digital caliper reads 113.68 mm
